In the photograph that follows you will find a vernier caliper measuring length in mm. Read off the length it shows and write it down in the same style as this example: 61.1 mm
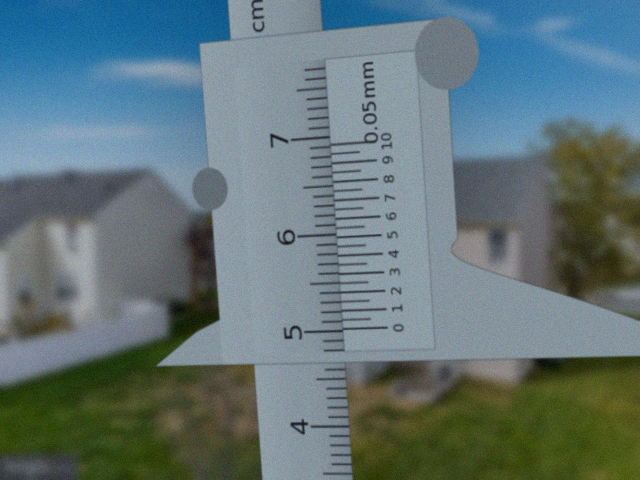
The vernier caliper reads 50.2 mm
